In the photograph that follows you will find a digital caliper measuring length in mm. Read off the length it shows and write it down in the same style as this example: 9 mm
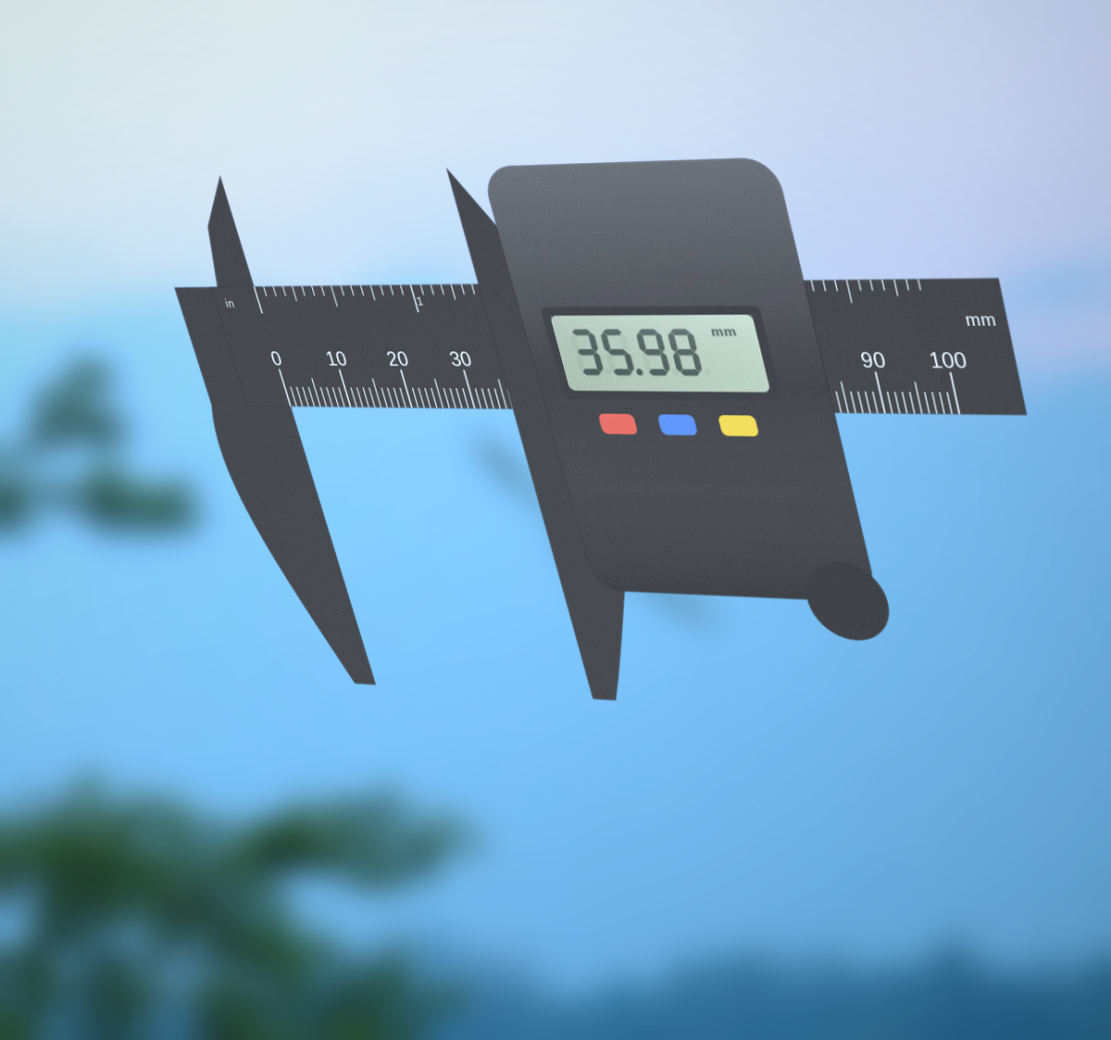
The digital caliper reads 35.98 mm
